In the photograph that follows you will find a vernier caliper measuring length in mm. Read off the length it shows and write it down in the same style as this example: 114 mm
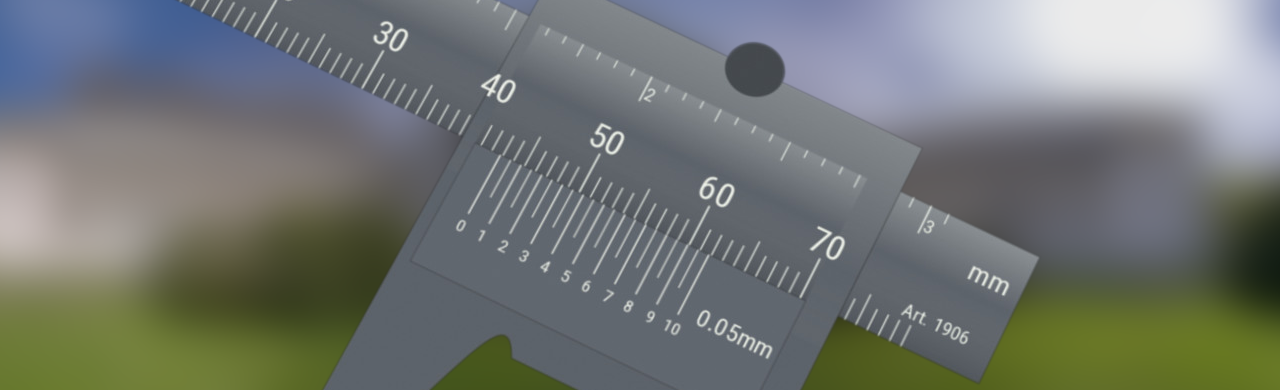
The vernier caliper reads 42.8 mm
